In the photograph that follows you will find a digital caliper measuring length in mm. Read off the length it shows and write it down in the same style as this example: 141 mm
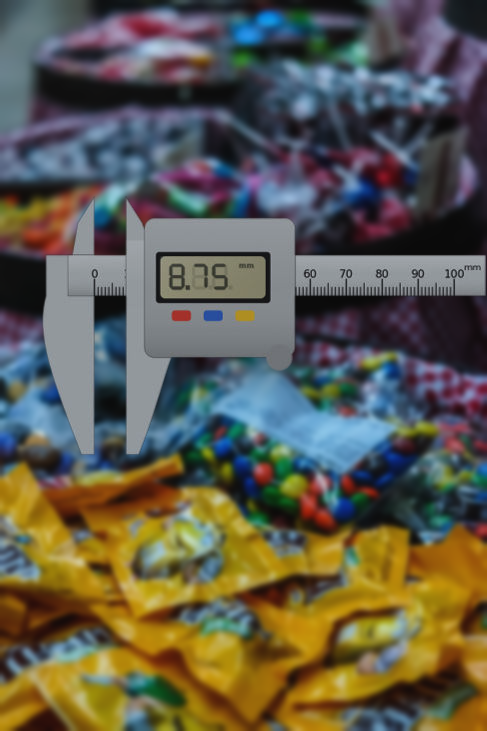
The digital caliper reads 8.75 mm
